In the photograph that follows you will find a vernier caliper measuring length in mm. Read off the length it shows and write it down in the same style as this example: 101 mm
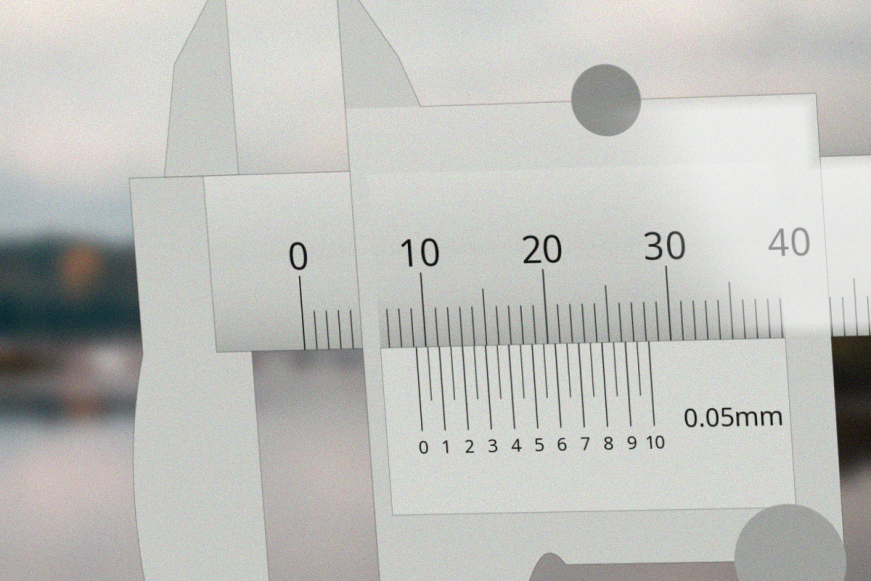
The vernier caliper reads 9.2 mm
